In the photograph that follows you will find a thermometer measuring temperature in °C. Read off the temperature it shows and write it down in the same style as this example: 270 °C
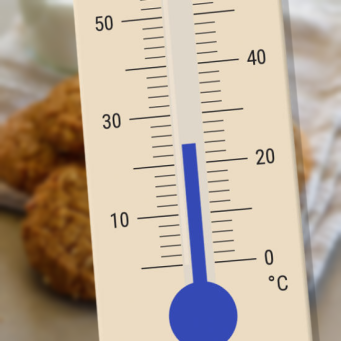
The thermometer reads 24 °C
